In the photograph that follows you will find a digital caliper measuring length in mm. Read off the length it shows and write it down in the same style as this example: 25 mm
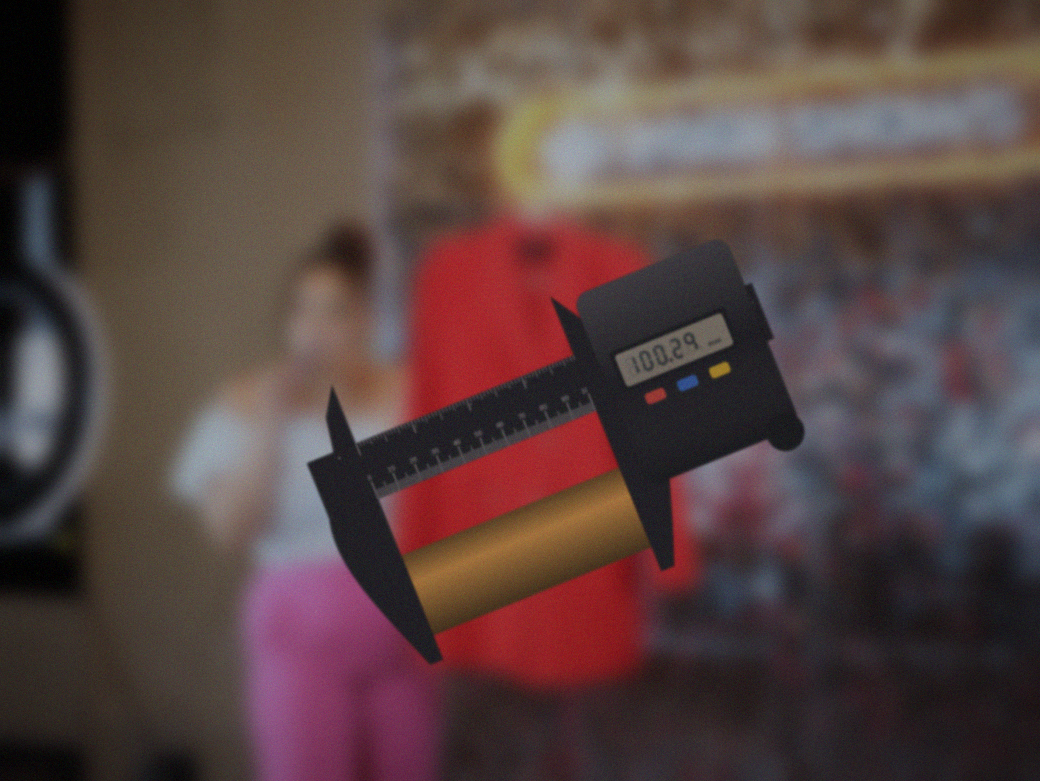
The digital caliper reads 100.29 mm
